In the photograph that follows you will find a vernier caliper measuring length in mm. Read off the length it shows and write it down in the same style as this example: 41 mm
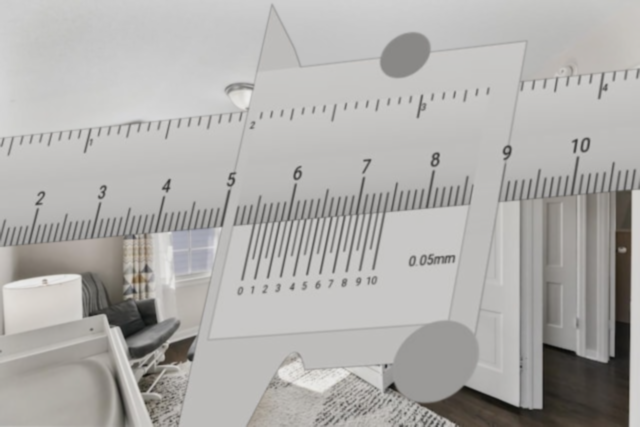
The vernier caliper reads 55.0 mm
